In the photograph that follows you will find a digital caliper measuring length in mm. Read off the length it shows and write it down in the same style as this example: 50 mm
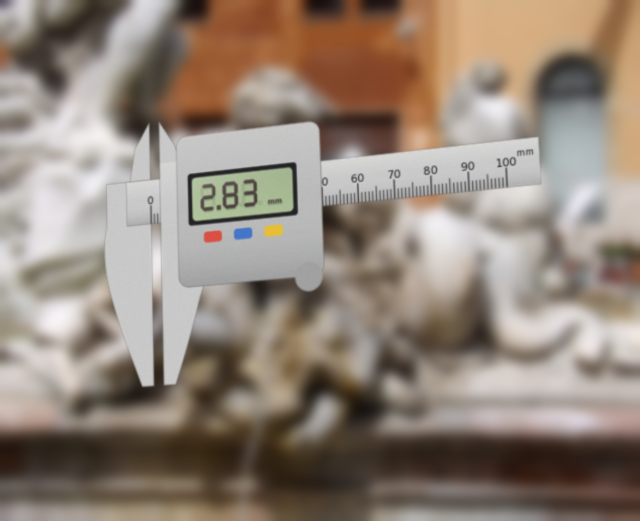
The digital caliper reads 2.83 mm
